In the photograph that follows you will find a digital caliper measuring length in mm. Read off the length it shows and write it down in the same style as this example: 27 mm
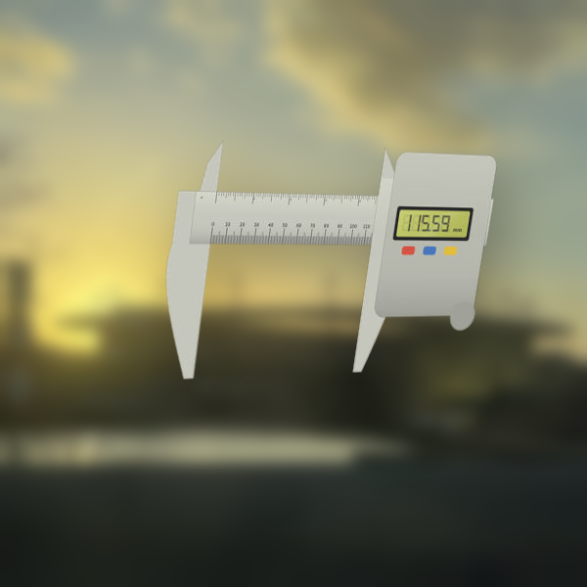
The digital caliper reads 115.59 mm
